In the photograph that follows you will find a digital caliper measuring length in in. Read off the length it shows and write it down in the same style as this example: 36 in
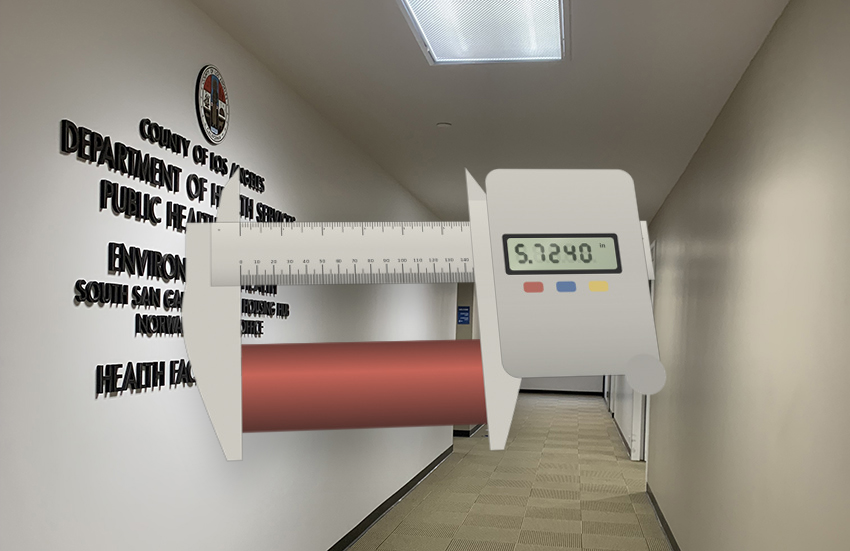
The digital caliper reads 5.7240 in
